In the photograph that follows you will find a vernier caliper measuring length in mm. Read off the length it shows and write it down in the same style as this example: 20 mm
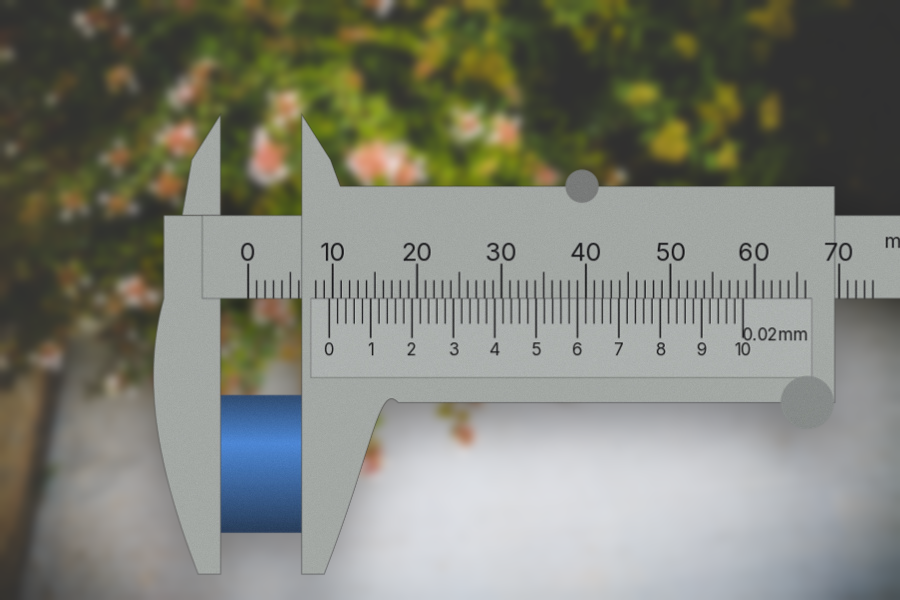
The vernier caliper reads 9.6 mm
